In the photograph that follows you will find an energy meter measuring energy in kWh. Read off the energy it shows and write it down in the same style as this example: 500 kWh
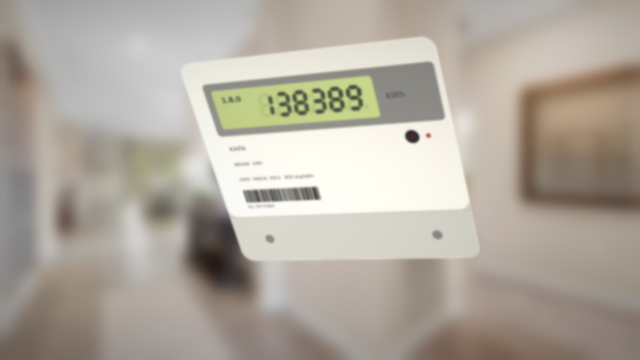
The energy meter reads 138389 kWh
